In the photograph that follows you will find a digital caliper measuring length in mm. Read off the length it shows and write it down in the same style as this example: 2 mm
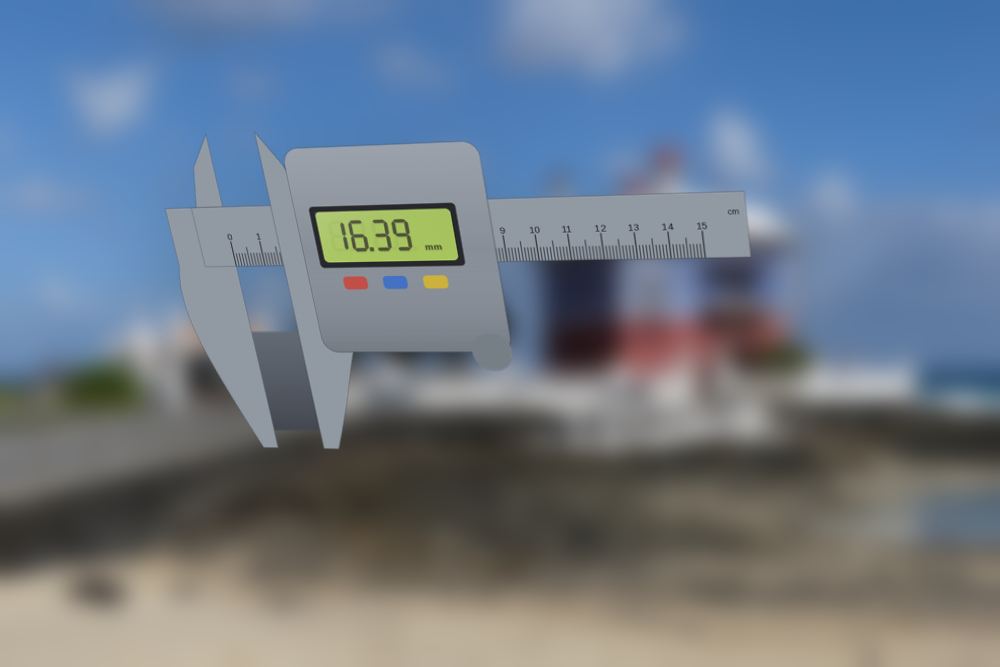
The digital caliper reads 16.39 mm
